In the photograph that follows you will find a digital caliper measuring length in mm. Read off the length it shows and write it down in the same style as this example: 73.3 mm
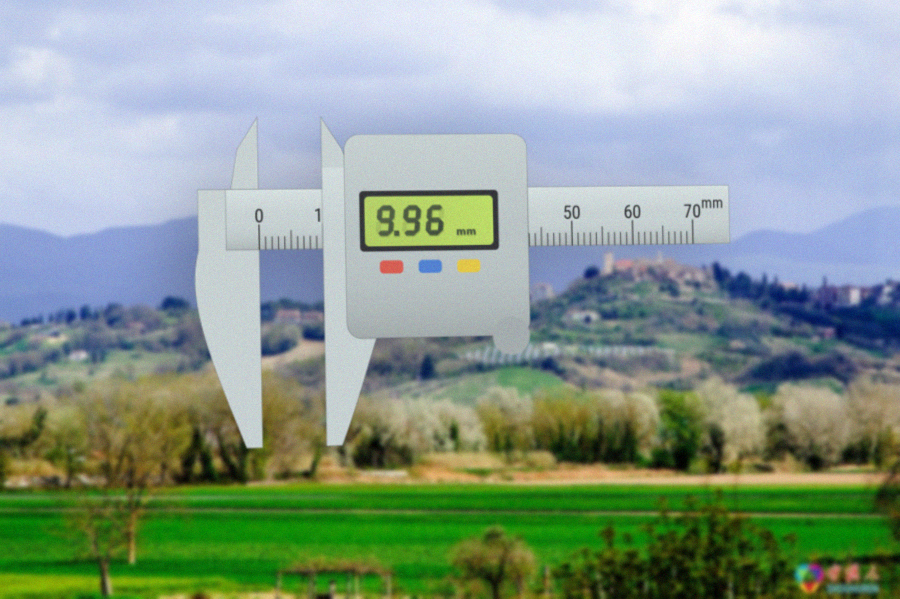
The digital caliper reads 9.96 mm
